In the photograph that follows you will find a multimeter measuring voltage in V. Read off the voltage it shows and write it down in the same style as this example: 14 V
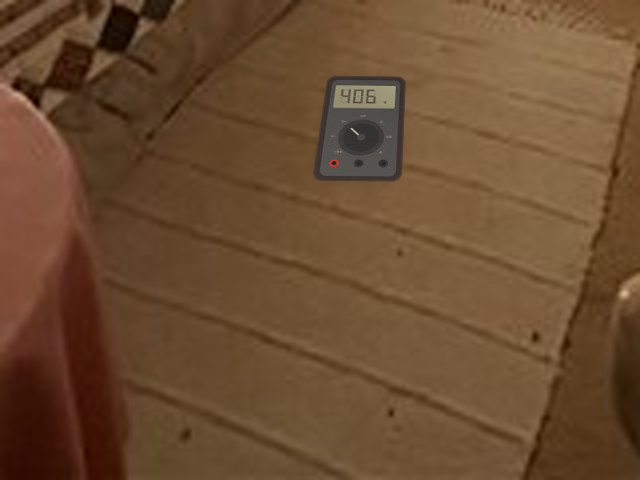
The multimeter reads 406 V
